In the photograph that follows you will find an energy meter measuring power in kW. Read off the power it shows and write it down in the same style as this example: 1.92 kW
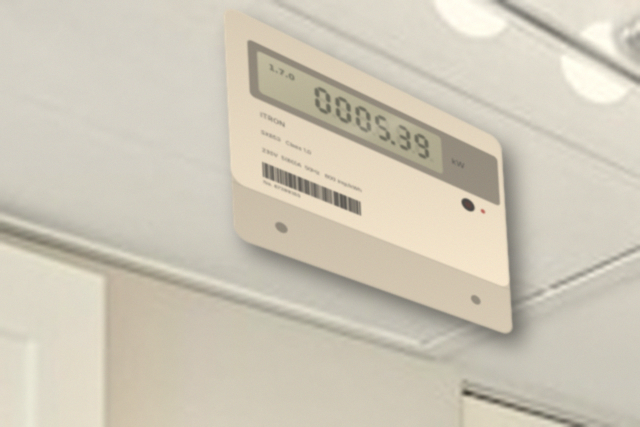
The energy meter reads 5.39 kW
